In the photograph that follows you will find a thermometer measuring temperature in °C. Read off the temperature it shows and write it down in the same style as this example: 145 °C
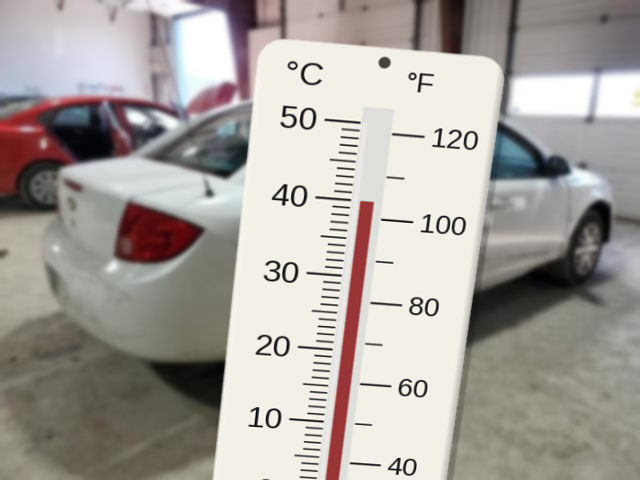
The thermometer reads 40 °C
